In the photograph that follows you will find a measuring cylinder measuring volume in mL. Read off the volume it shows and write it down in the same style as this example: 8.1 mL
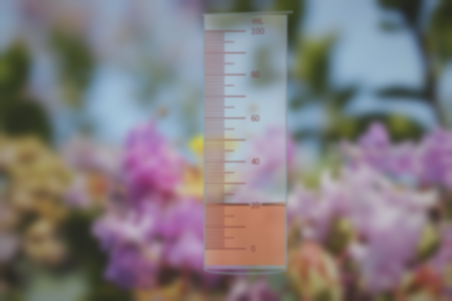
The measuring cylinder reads 20 mL
